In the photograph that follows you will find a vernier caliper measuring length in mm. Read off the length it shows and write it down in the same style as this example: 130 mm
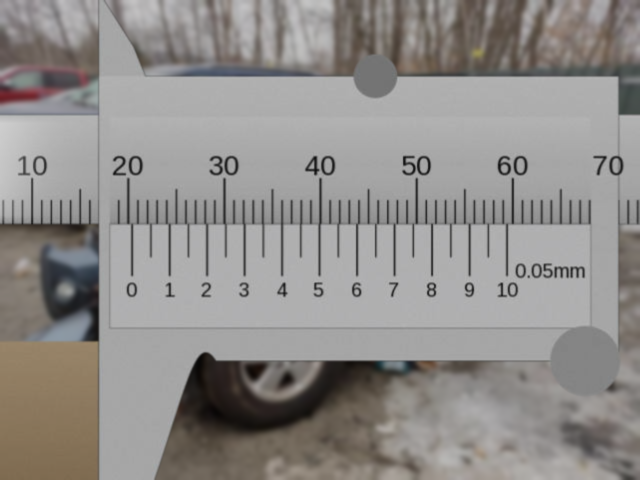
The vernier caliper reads 20.4 mm
